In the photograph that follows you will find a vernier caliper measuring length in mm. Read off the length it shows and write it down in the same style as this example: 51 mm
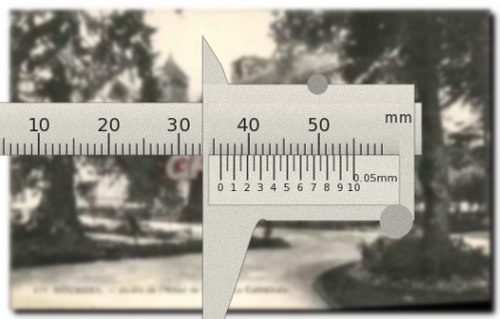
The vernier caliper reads 36.0 mm
